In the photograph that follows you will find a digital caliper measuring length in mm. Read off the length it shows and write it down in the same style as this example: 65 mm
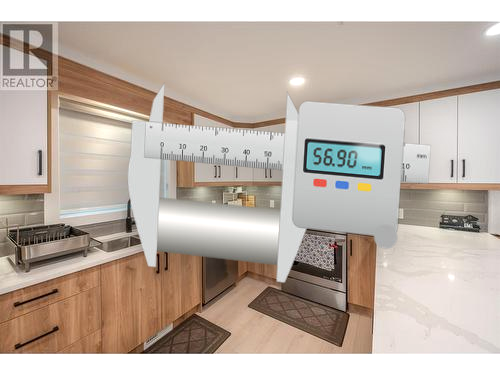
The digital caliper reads 56.90 mm
